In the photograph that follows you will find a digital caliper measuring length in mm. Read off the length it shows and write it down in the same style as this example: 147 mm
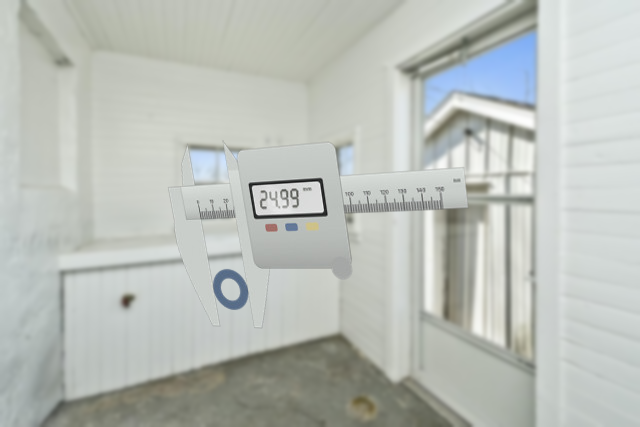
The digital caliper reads 24.99 mm
